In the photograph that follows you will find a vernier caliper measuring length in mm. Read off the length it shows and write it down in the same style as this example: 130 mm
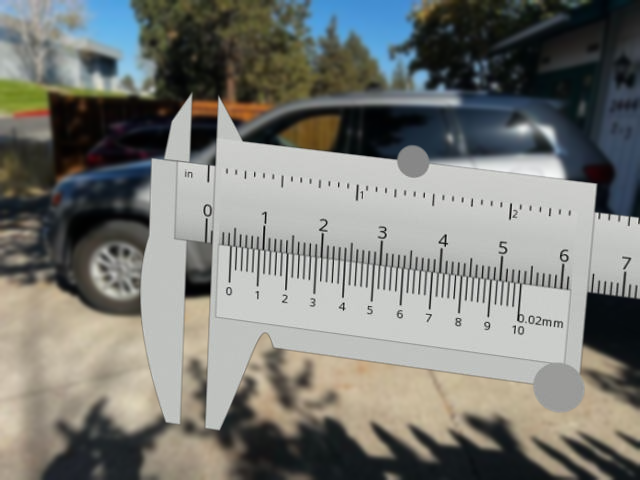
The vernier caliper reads 4.4 mm
